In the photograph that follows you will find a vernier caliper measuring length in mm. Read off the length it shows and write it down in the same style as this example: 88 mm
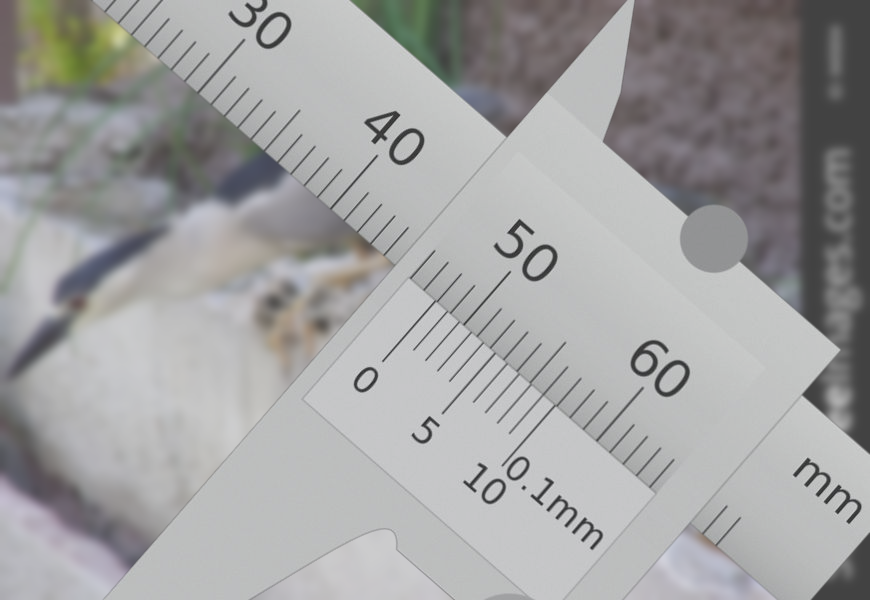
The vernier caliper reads 47.9 mm
